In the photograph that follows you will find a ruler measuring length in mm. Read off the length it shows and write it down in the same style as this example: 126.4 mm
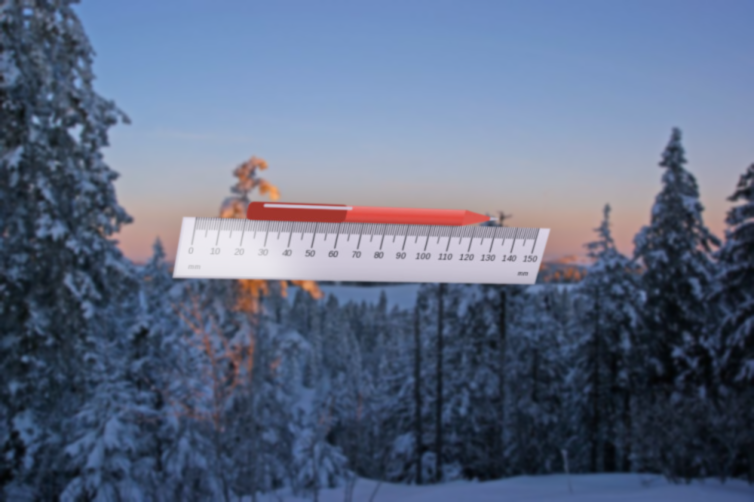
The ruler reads 110 mm
